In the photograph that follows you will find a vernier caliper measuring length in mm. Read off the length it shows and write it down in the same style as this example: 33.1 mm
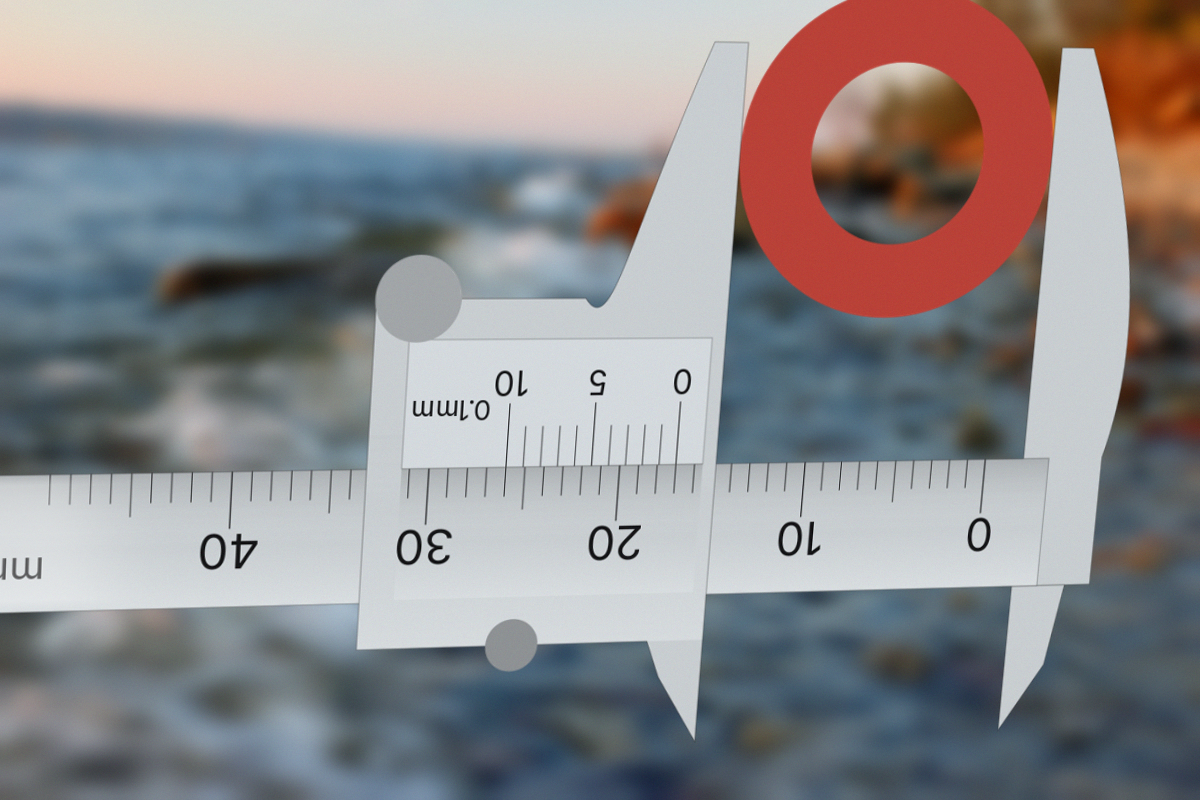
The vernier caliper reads 17.0 mm
